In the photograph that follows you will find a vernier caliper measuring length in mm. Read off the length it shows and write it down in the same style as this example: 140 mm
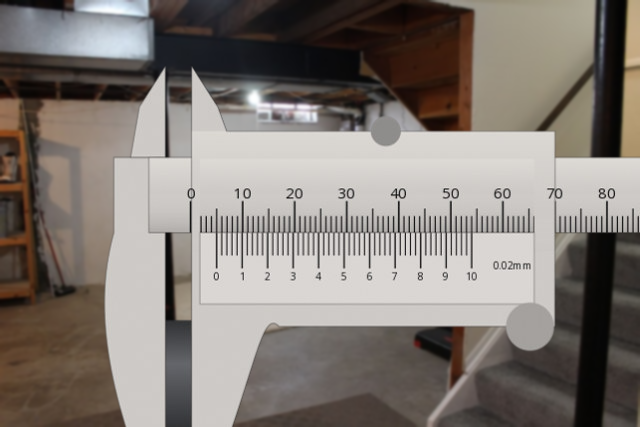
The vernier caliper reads 5.0 mm
